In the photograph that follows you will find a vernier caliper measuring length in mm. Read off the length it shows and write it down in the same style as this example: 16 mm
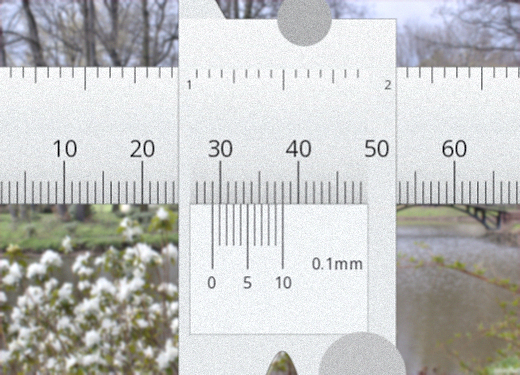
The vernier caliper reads 29.0 mm
